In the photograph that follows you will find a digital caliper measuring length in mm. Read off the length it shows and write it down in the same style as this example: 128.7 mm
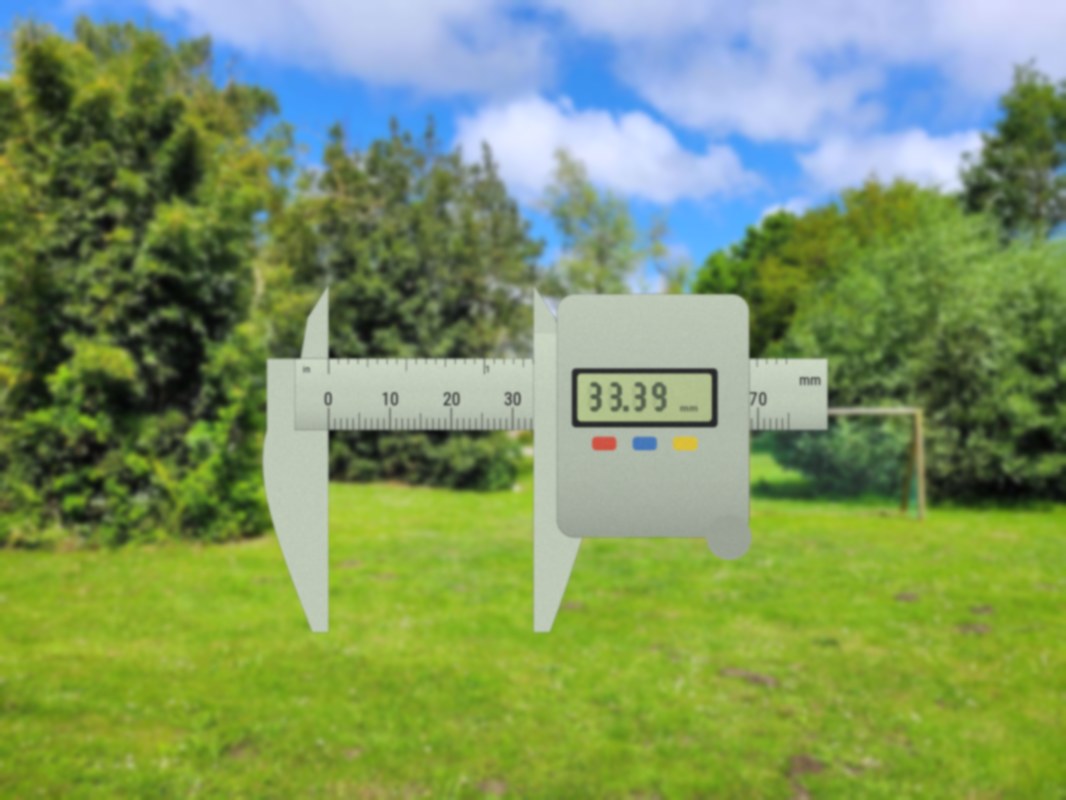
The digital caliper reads 33.39 mm
